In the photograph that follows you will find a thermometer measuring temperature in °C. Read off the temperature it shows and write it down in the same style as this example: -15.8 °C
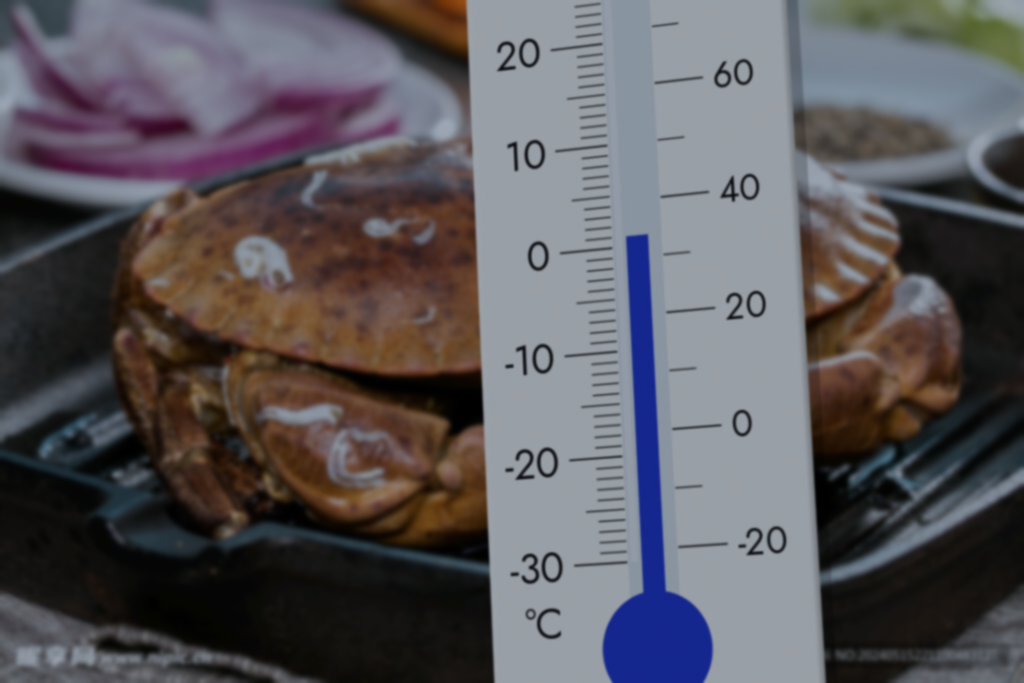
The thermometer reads 1 °C
